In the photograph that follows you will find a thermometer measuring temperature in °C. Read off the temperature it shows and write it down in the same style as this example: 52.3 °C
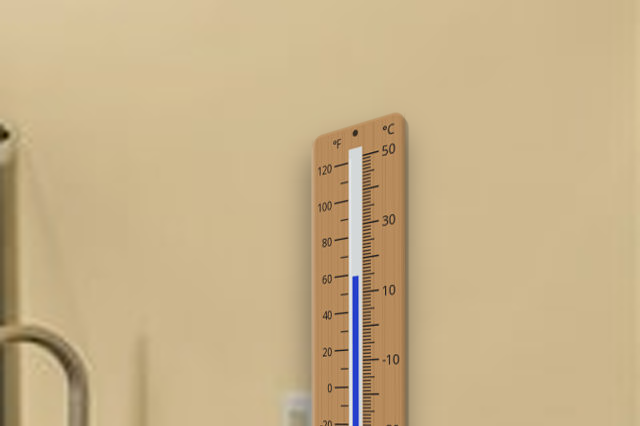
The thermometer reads 15 °C
